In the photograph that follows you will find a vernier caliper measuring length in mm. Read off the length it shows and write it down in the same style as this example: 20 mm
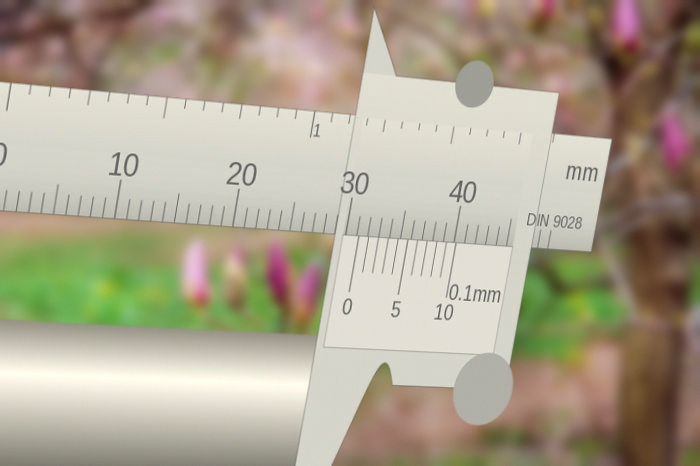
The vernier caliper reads 31.2 mm
